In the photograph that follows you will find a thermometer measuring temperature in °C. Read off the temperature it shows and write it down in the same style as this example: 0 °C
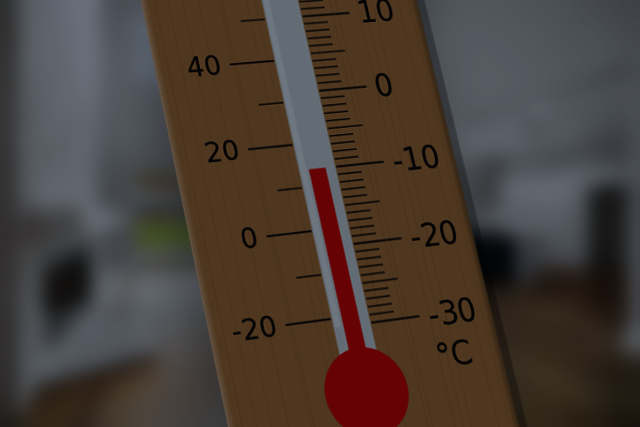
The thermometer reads -10 °C
